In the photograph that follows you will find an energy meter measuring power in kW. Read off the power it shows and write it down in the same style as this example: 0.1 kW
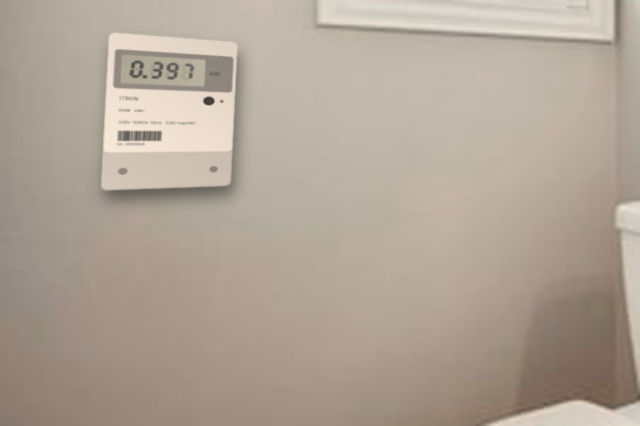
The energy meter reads 0.397 kW
